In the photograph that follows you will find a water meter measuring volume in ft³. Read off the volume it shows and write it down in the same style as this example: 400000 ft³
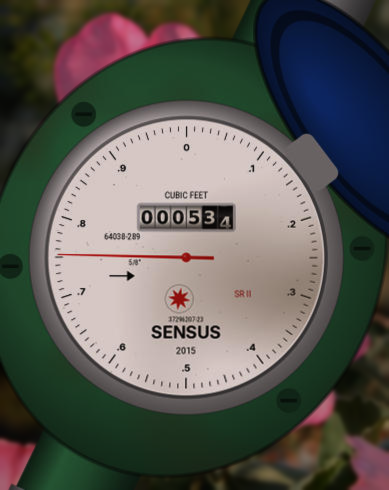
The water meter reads 533.75 ft³
